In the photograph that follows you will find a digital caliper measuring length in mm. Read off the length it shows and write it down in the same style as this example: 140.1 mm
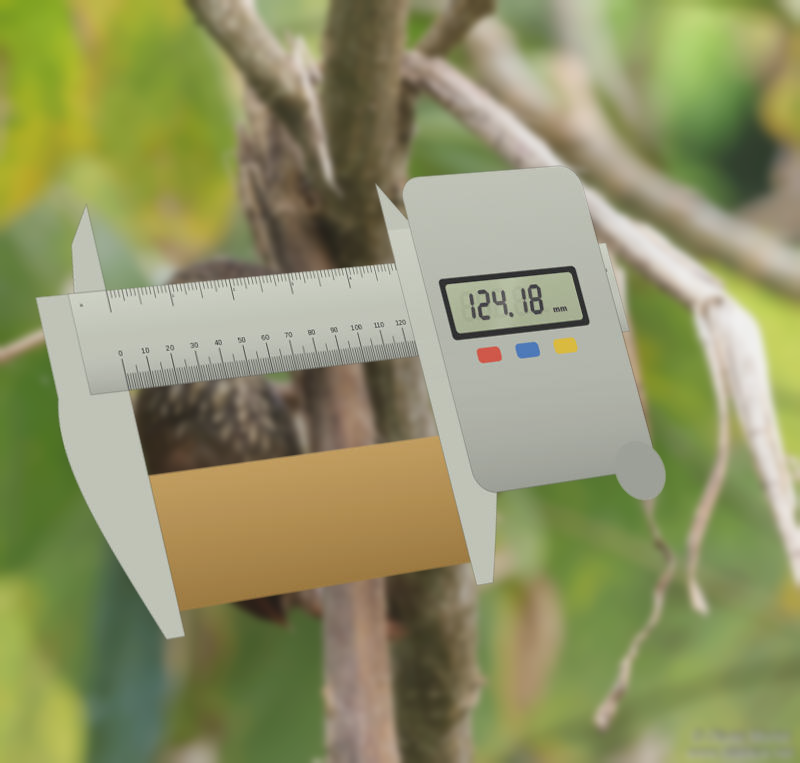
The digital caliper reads 124.18 mm
